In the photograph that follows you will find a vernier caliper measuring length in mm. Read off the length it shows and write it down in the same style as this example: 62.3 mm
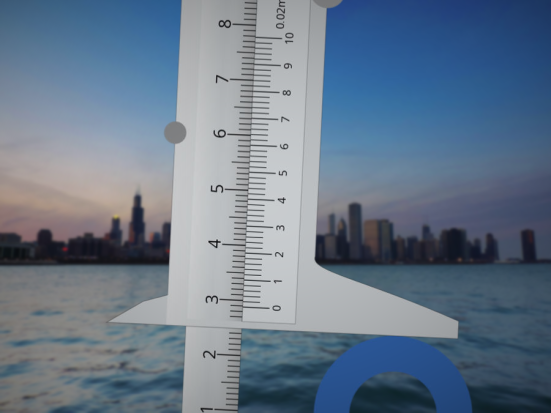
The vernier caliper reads 28.8 mm
